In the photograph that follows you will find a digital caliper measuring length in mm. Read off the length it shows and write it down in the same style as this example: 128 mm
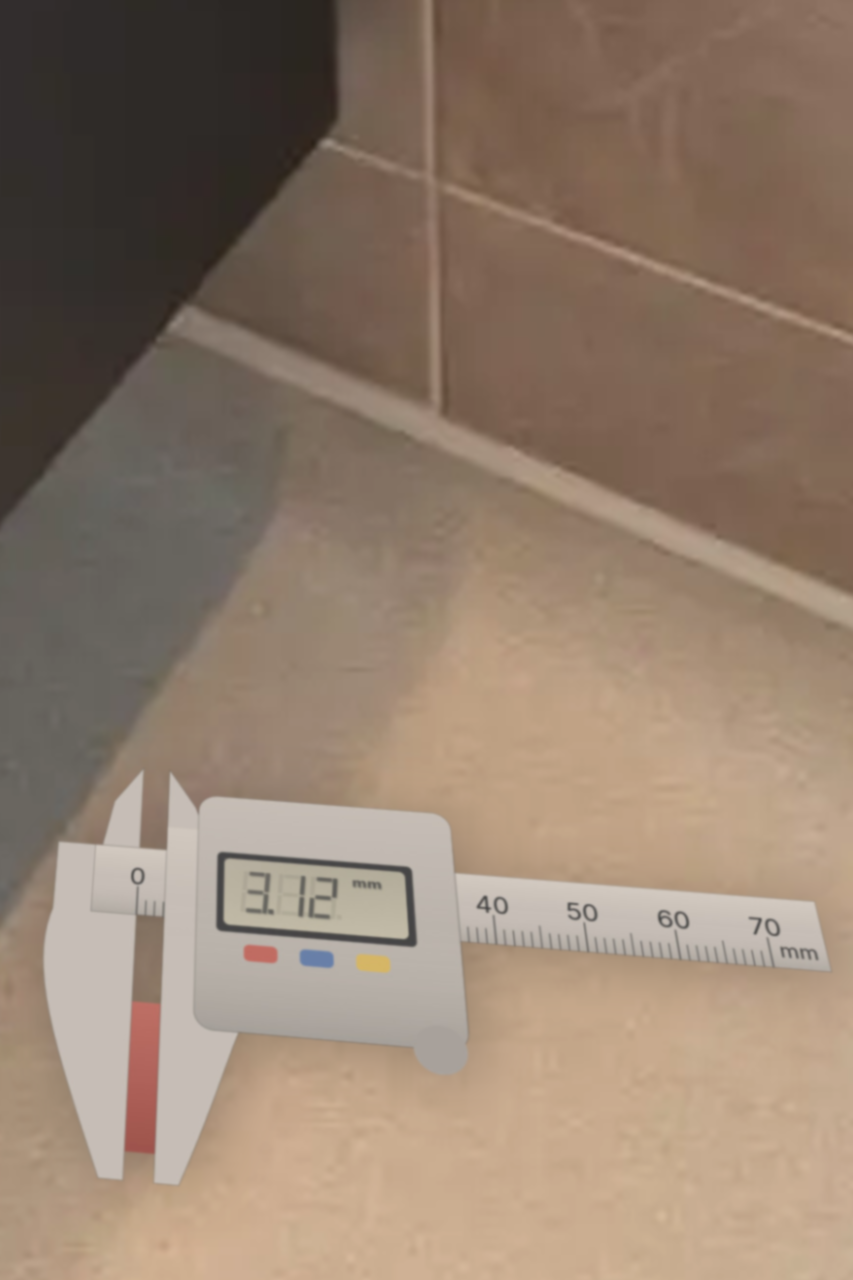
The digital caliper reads 3.12 mm
